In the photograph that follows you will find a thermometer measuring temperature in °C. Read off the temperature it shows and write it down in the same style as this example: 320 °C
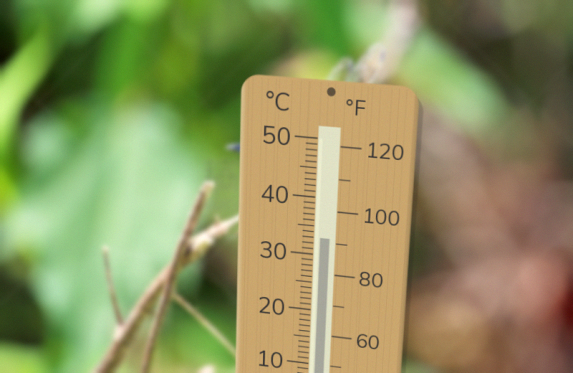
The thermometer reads 33 °C
